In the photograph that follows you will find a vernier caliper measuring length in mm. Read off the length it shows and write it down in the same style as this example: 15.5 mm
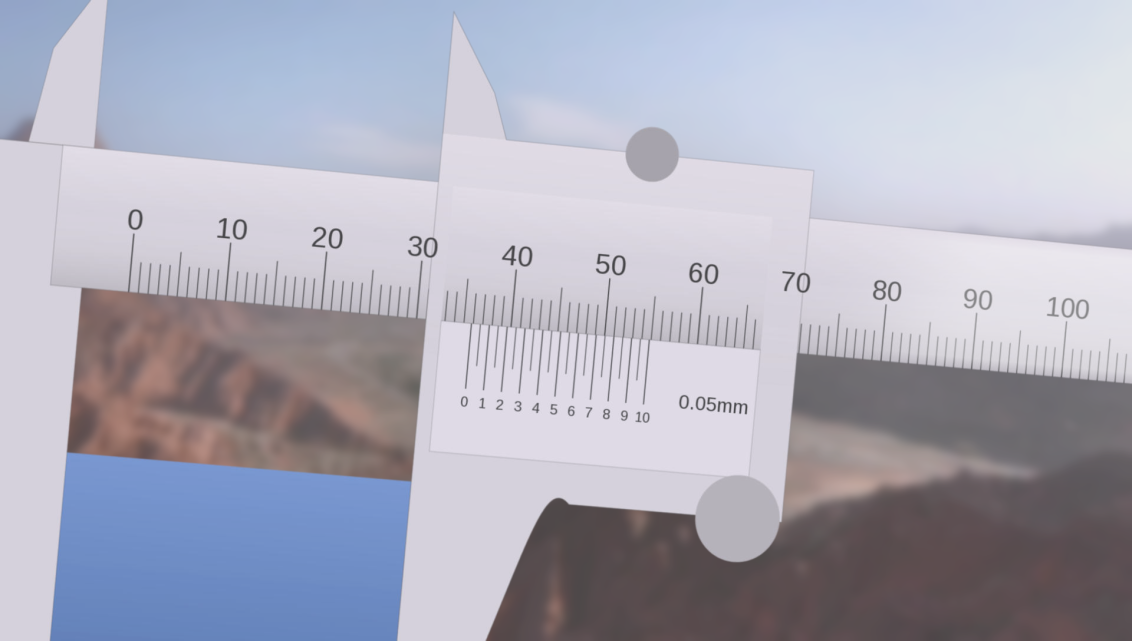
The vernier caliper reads 35.8 mm
